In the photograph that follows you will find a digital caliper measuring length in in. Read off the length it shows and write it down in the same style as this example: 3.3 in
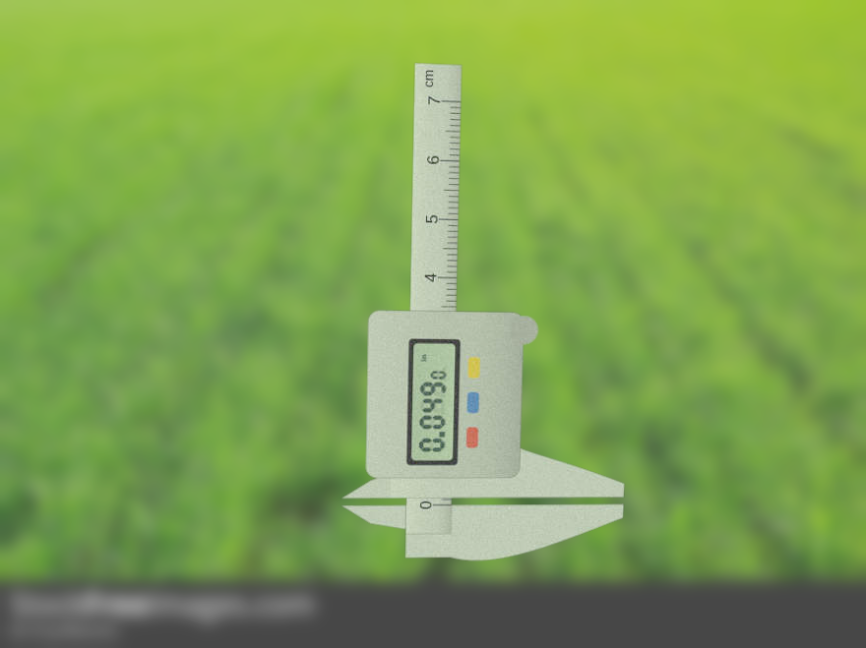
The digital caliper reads 0.0490 in
